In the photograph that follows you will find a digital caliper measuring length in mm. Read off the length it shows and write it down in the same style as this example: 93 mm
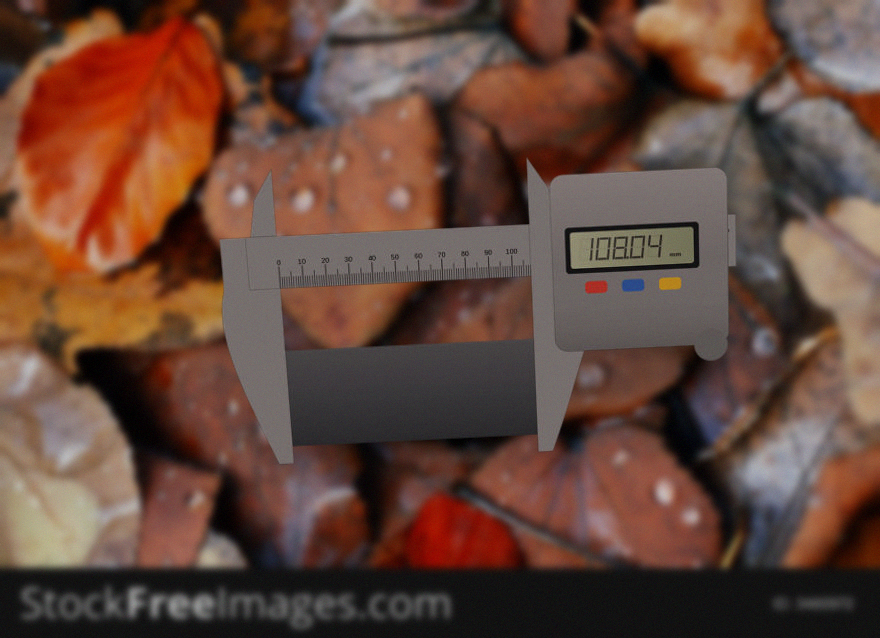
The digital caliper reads 108.04 mm
